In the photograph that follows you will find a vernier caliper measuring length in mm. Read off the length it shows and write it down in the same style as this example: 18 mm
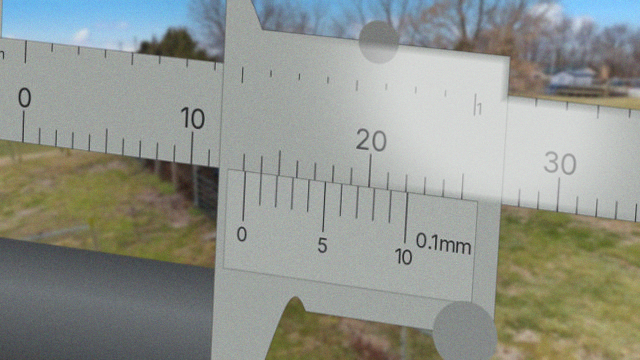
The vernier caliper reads 13.1 mm
